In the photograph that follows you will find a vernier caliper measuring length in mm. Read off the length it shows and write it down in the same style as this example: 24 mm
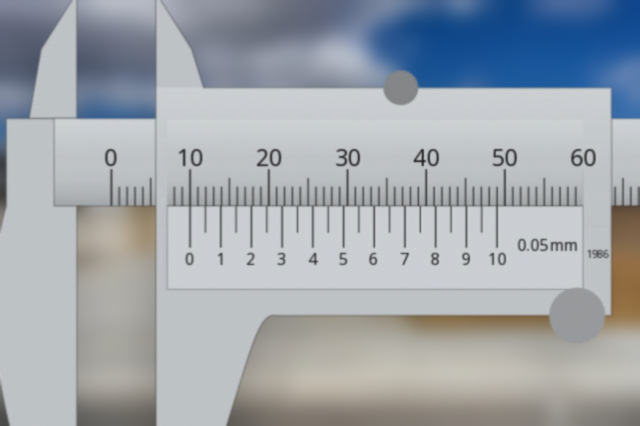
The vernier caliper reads 10.0 mm
